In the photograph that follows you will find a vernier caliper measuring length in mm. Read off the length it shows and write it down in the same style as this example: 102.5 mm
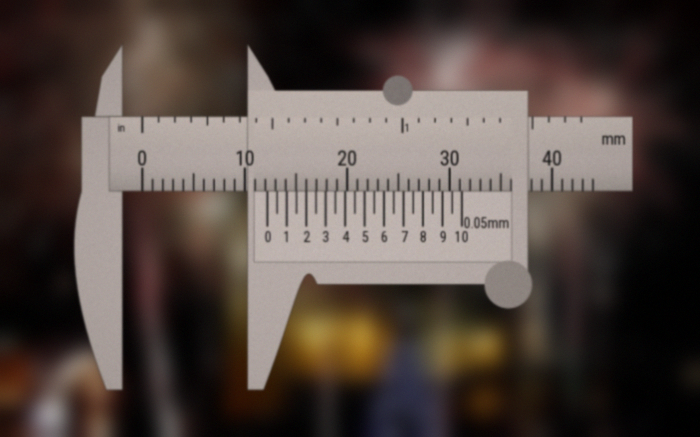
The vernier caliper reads 12.2 mm
